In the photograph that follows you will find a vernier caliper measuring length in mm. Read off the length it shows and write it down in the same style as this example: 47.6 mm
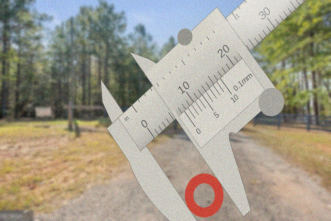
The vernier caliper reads 7.6 mm
